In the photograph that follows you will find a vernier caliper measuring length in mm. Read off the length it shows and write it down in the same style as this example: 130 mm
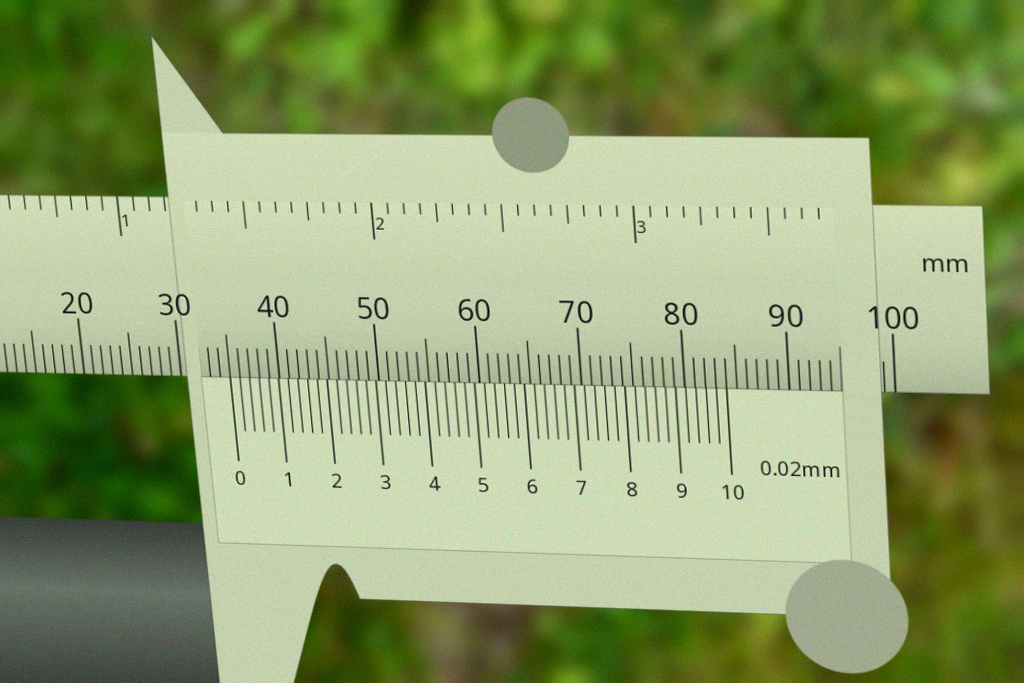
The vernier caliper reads 35.0 mm
